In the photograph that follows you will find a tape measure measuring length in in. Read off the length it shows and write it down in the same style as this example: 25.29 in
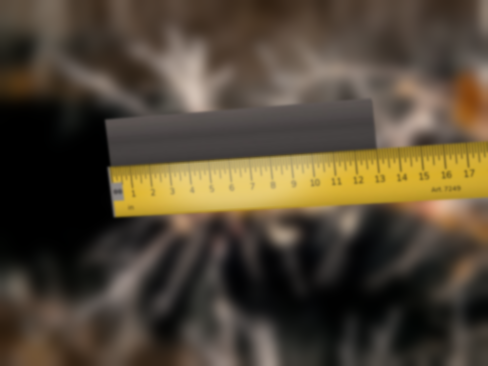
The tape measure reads 13 in
